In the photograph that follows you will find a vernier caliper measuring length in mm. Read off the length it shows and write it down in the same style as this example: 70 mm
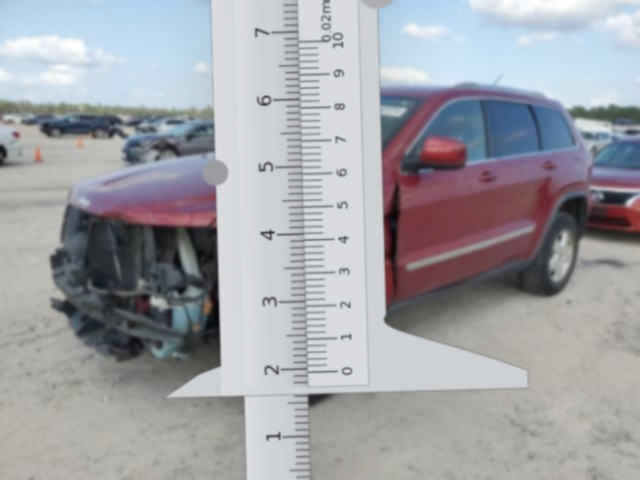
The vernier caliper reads 19.5 mm
